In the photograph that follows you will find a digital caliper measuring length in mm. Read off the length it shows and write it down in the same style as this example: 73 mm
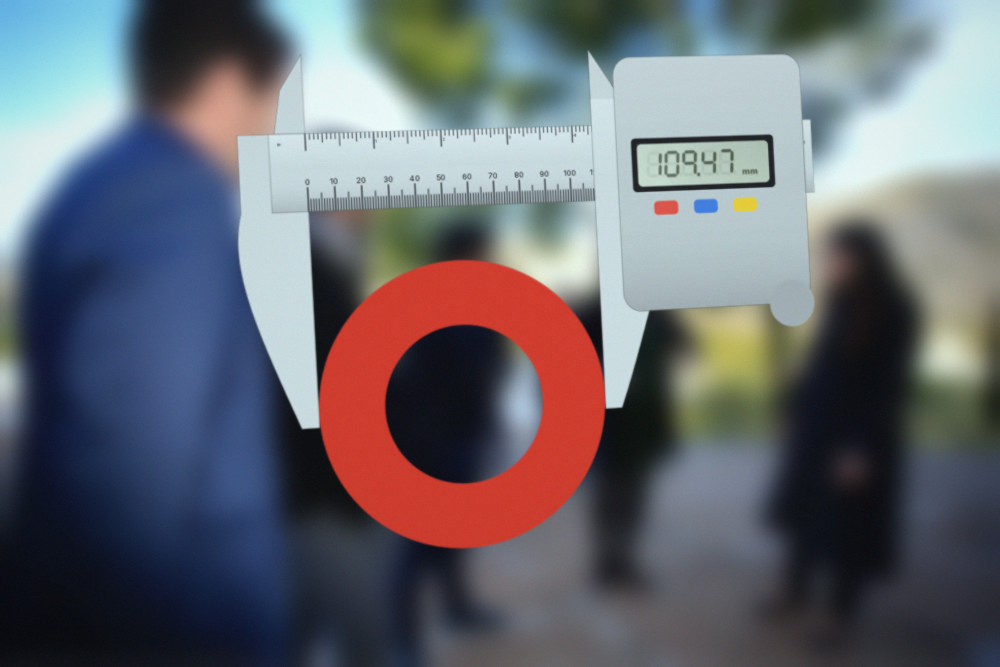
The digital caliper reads 109.47 mm
